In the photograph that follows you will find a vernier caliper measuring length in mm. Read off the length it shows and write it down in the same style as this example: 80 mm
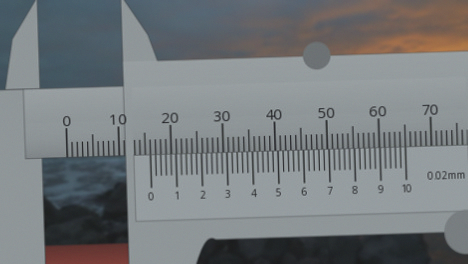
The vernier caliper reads 16.0 mm
